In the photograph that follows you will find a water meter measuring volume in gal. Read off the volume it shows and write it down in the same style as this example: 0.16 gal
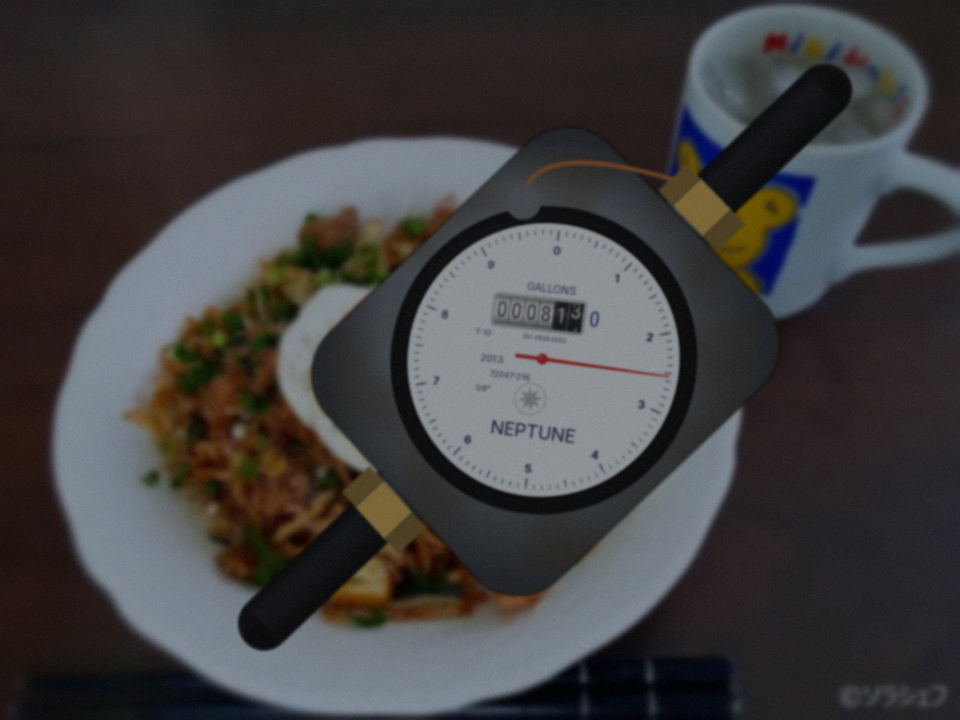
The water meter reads 8132.5 gal
